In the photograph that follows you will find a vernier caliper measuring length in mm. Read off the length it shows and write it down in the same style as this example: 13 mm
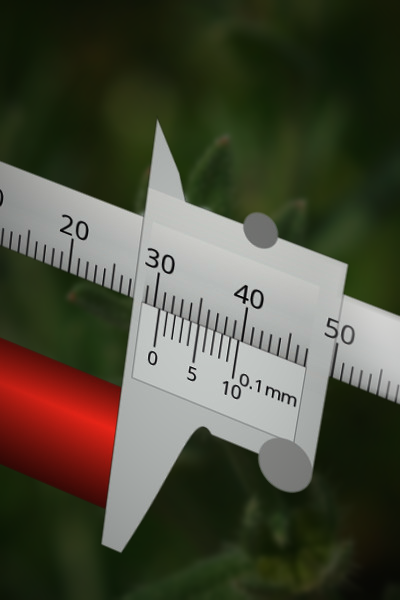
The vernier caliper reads 30.6 mm
